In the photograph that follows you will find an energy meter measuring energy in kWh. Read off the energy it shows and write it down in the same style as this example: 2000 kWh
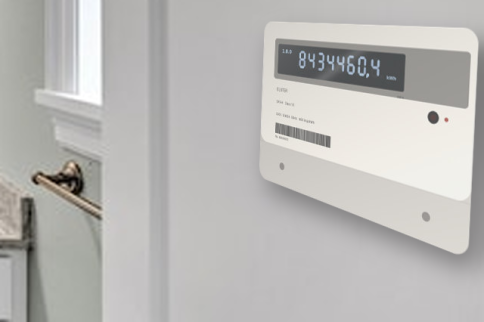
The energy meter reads 8434460.4 kWh
